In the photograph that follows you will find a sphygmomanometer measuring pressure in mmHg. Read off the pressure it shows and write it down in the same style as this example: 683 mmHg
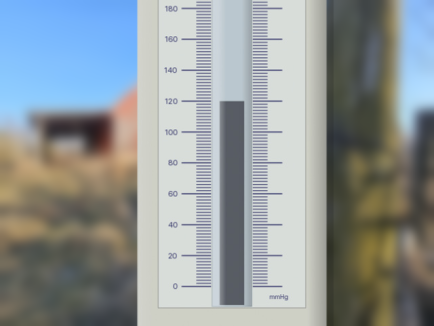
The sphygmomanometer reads 120 mmHg
